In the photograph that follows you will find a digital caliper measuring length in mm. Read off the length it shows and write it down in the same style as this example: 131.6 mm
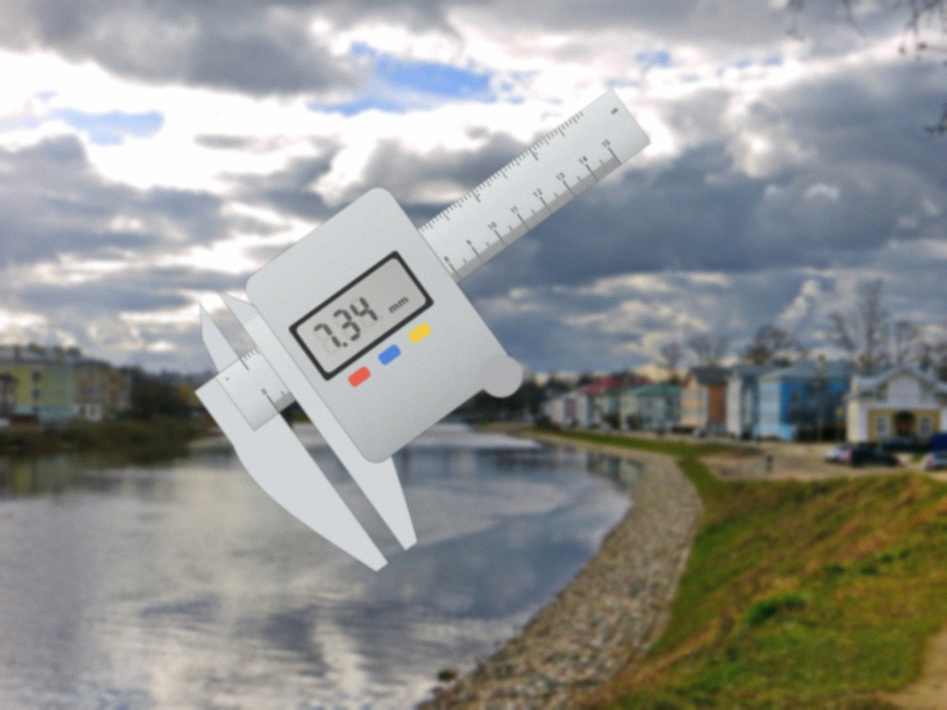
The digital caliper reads 7.34 mm
